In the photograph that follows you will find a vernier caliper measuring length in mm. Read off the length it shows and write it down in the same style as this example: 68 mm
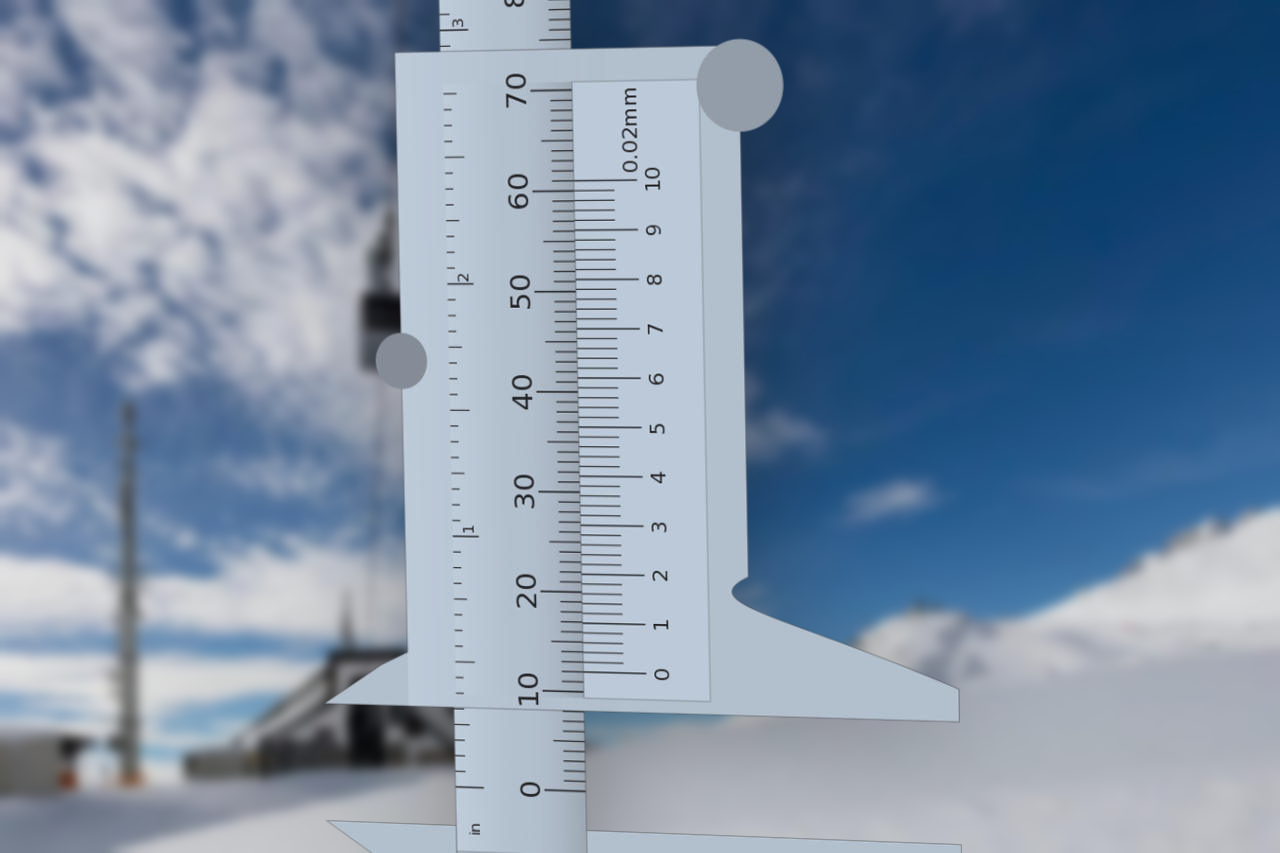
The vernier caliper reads 12.0 mm
